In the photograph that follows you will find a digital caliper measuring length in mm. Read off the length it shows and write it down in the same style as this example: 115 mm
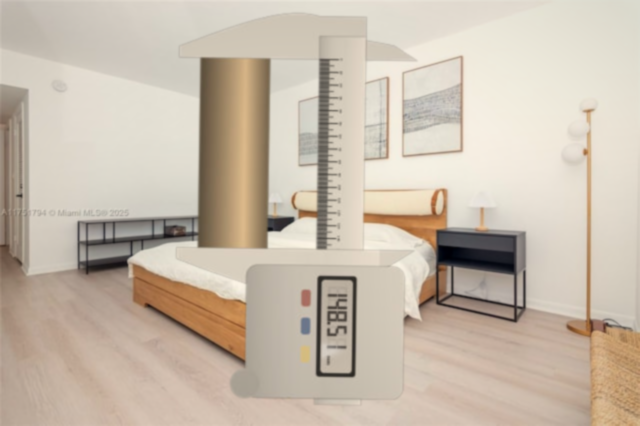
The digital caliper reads 148.51 mm
